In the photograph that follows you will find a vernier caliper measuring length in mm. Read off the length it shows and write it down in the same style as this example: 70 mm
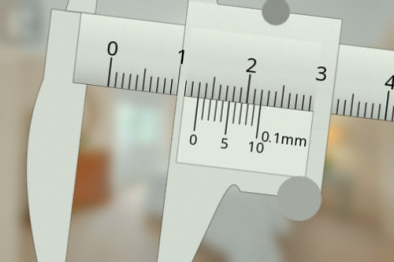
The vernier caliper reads 13.0 mm
